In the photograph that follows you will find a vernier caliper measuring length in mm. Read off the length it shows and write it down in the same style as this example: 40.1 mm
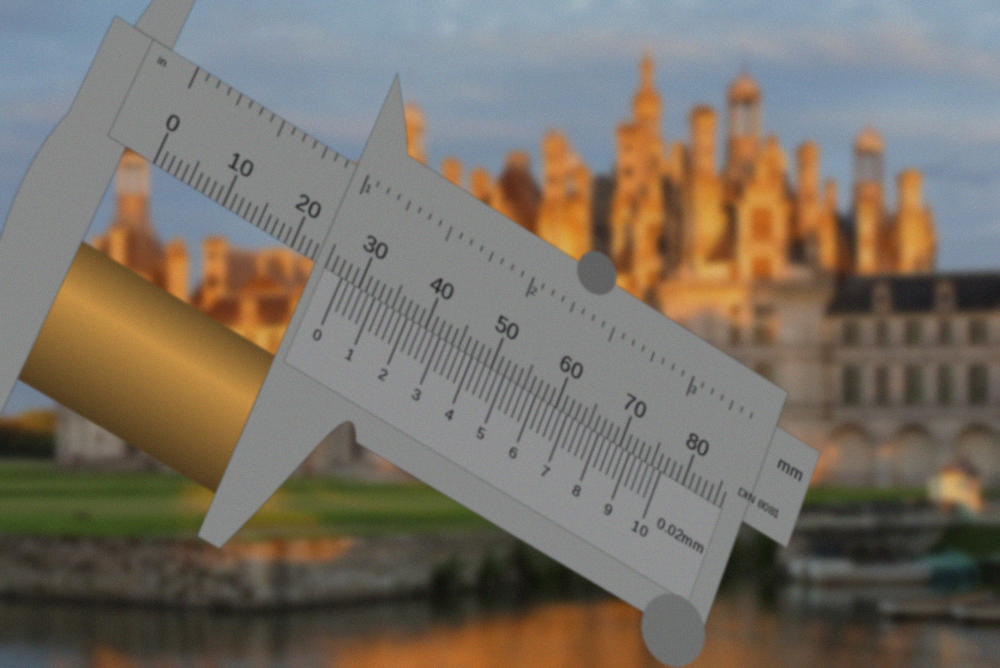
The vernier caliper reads 27.5 mm
